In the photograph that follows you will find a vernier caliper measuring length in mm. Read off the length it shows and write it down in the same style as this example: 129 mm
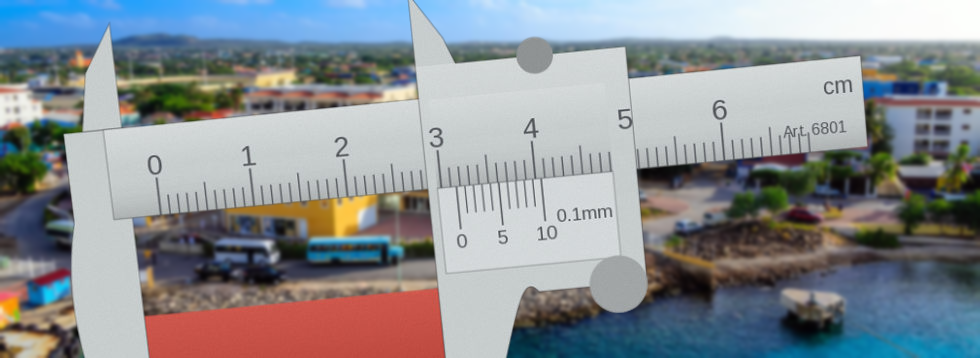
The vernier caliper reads 31.6 mm
